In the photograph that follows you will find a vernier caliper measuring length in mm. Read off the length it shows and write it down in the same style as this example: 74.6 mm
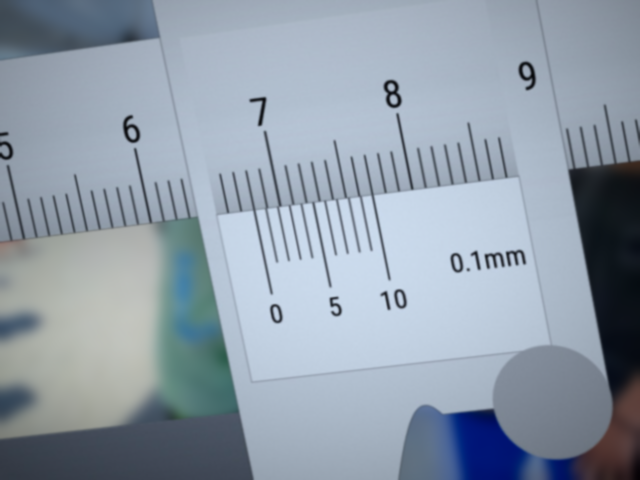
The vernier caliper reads 68.0 mm
